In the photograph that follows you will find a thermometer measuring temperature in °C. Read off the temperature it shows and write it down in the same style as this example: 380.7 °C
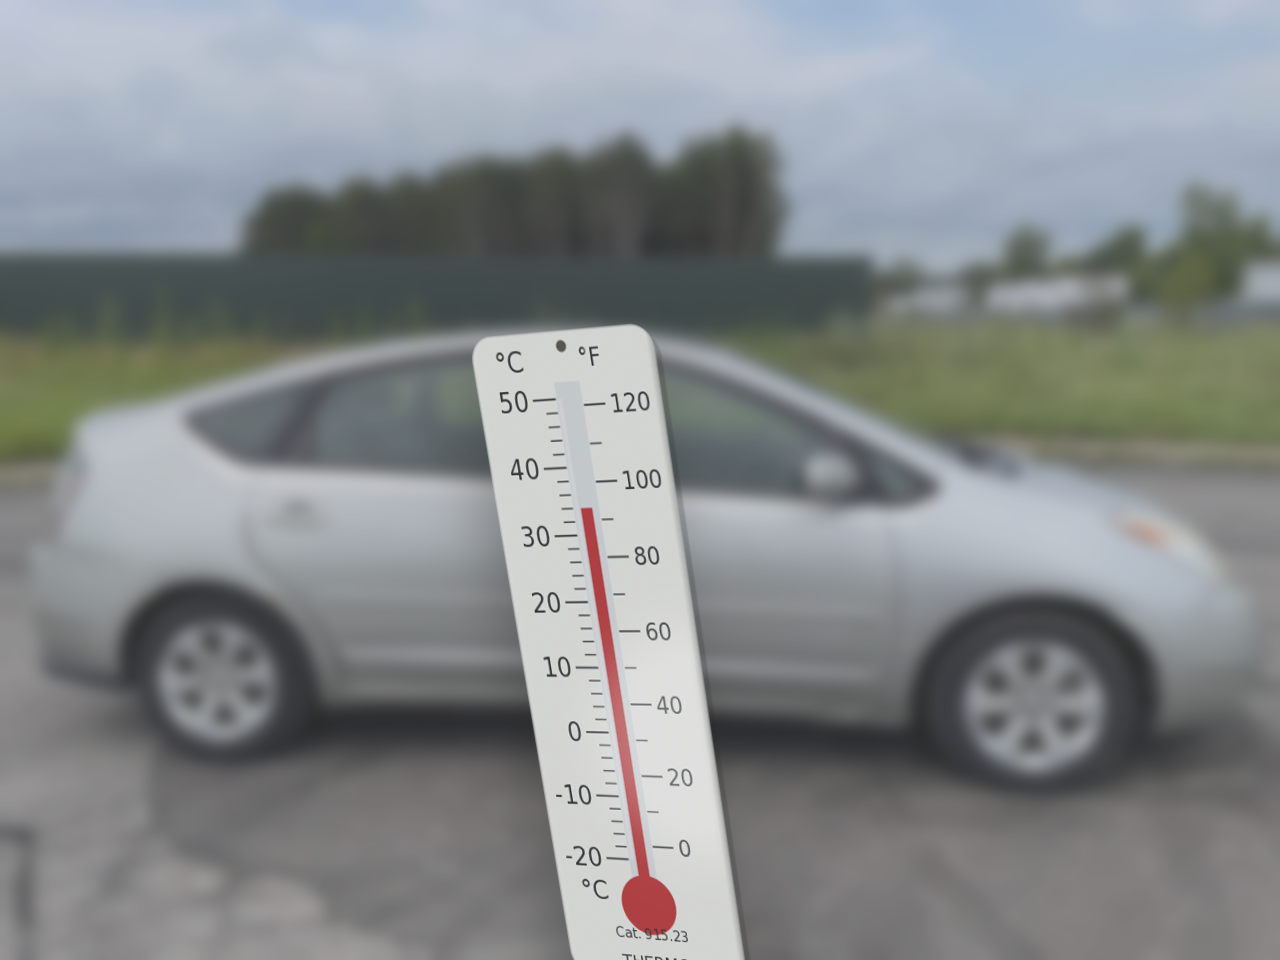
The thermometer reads 34 °C
